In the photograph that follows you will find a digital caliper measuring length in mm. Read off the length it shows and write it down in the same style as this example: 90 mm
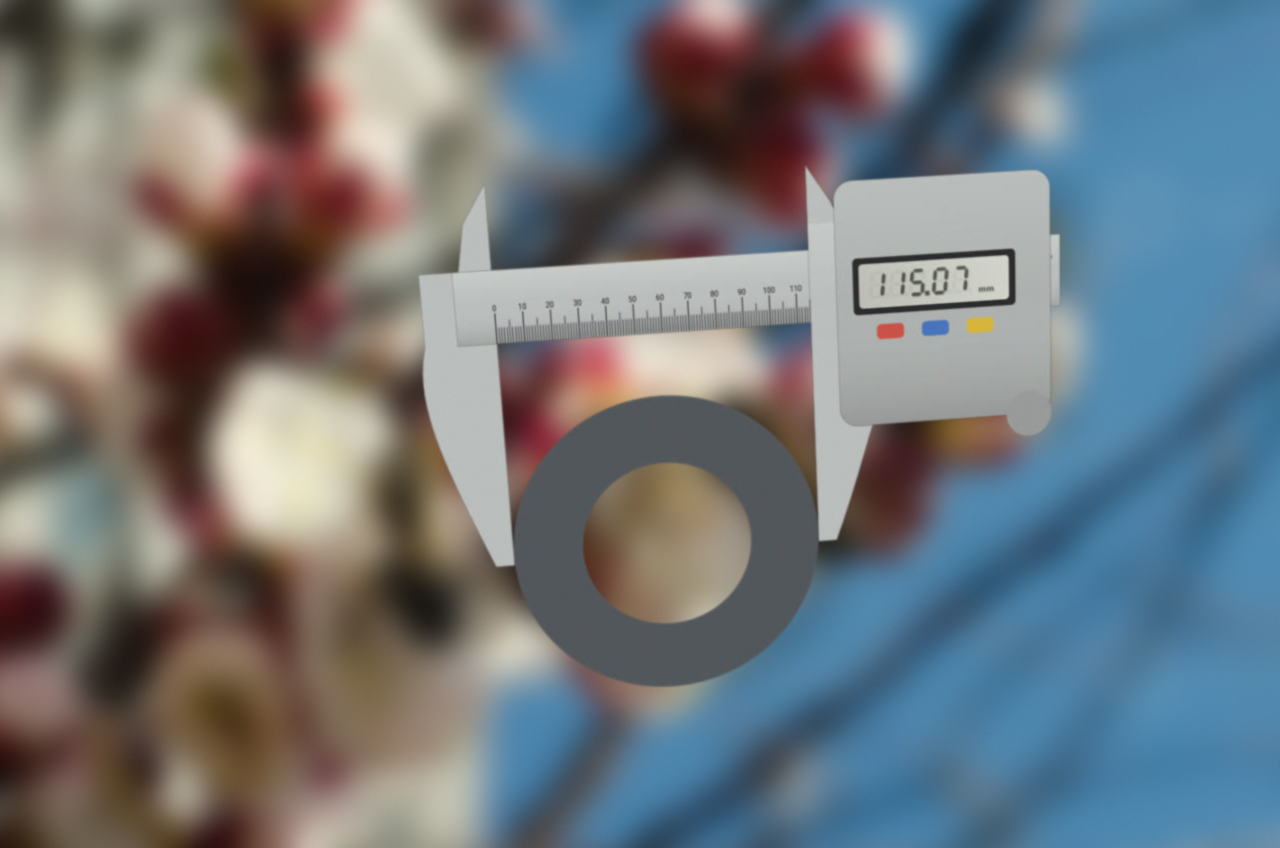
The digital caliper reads 115.07 mm
